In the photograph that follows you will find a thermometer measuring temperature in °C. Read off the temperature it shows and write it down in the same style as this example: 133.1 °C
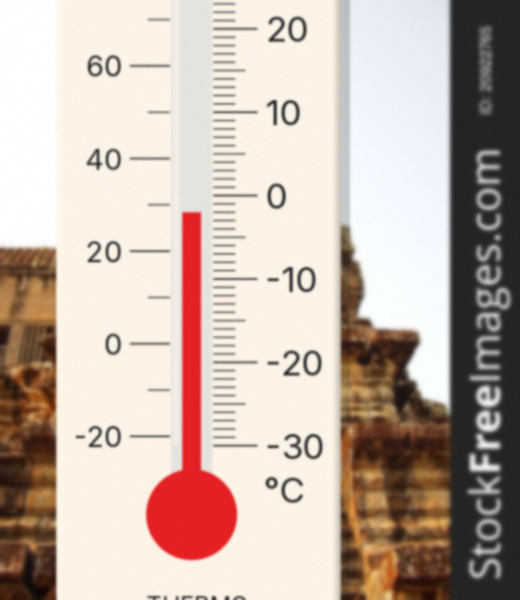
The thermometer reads -2 °C
